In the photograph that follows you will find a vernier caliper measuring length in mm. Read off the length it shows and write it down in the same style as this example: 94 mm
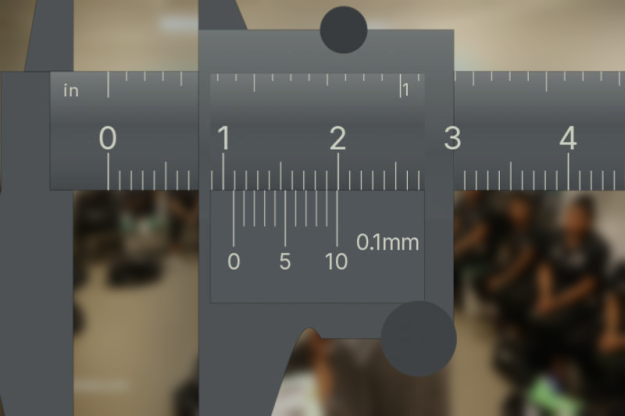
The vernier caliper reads 10.9 mm
